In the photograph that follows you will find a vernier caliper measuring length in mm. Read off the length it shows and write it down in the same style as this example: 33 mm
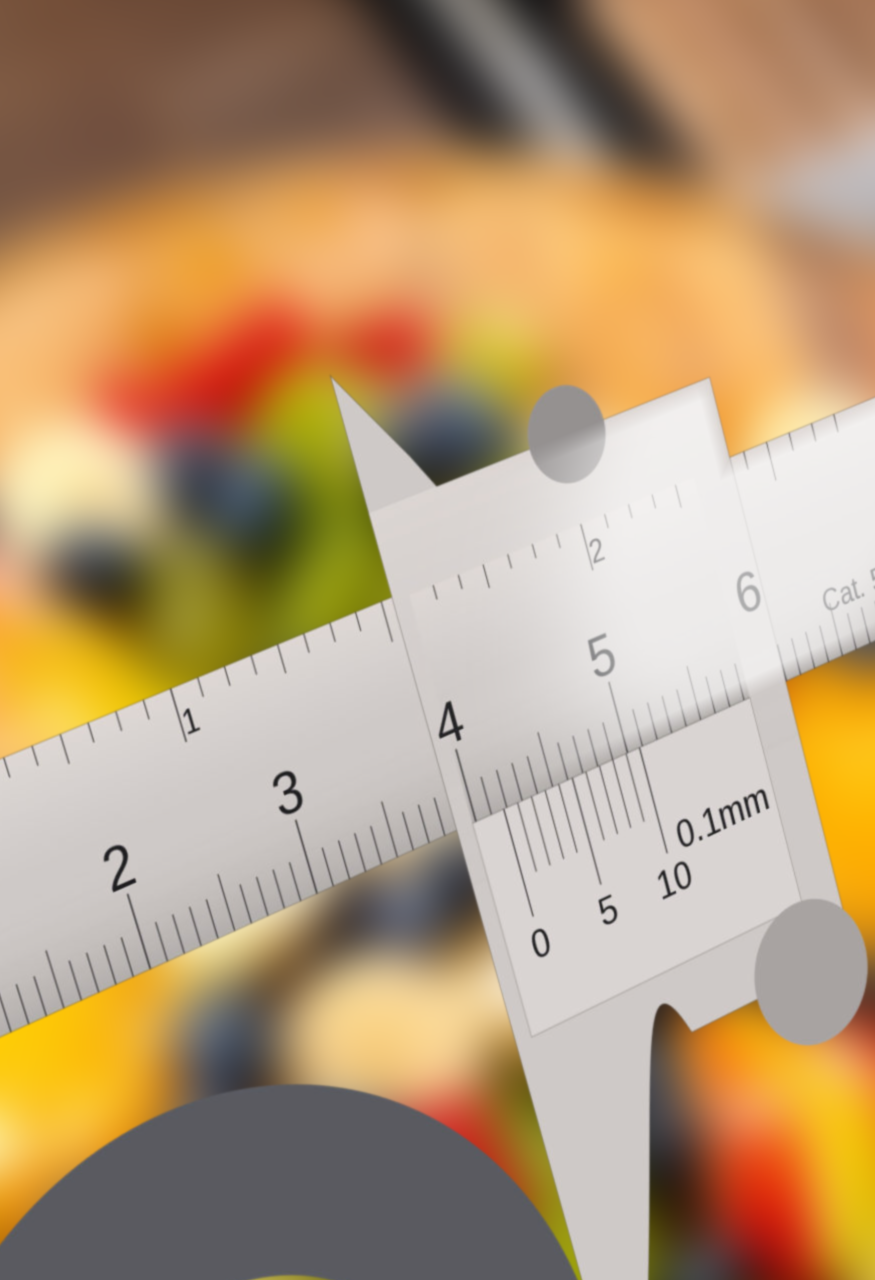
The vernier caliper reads 41.8 mm
